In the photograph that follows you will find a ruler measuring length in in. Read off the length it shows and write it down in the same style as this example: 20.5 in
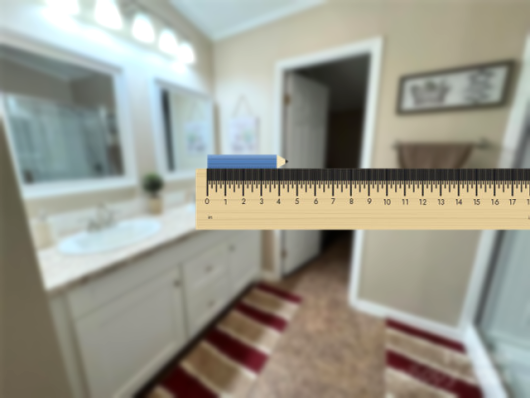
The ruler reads 4.5 in
